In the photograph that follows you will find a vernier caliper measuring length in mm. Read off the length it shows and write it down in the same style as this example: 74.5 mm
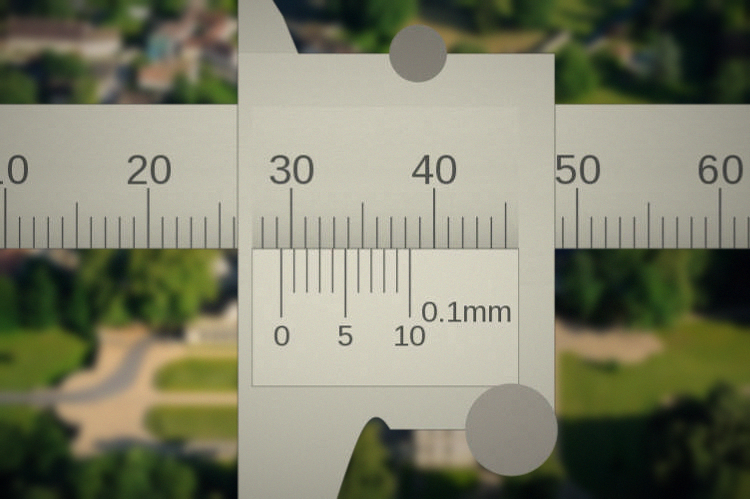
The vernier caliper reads 29.3 mm
